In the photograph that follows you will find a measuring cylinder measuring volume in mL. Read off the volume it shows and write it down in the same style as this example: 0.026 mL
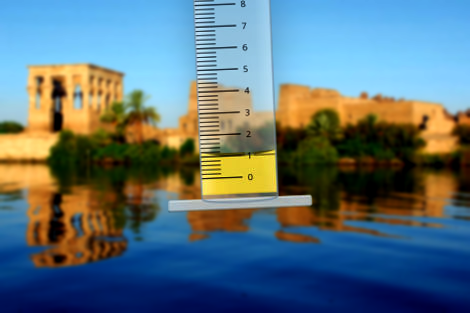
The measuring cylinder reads 1 mL
